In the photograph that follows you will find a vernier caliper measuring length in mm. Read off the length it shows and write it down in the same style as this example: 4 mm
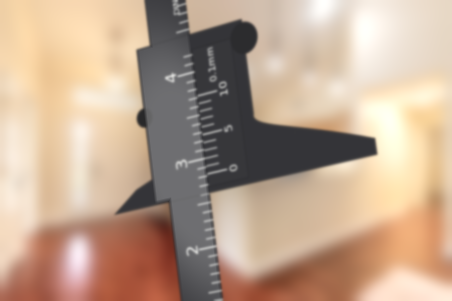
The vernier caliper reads 28.2 mm
